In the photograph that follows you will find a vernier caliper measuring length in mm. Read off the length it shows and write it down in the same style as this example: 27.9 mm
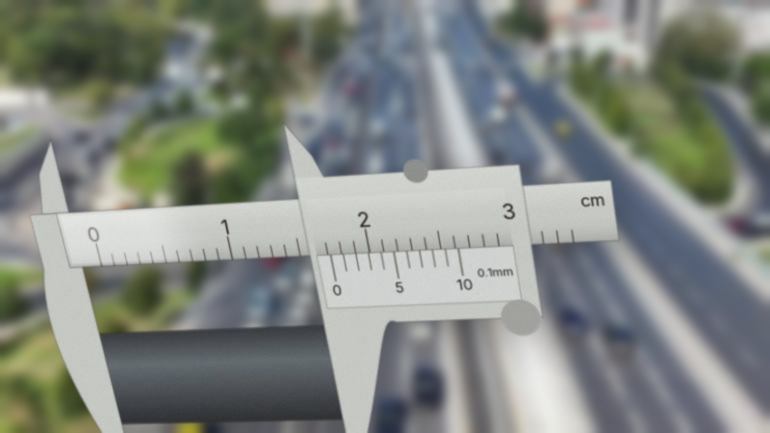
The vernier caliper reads 17.2 mm
